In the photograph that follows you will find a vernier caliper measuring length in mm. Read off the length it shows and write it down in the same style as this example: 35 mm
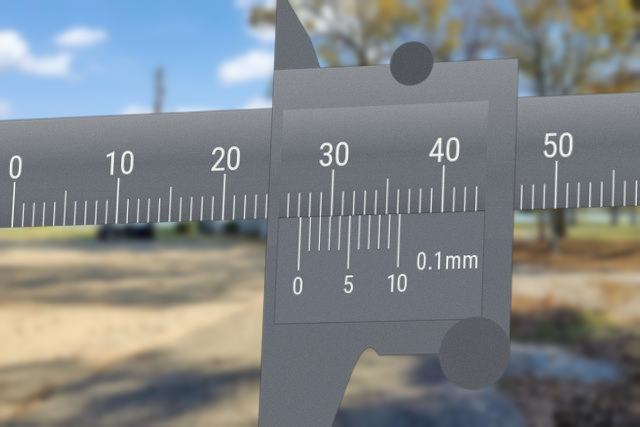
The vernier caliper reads 27.2 mm
